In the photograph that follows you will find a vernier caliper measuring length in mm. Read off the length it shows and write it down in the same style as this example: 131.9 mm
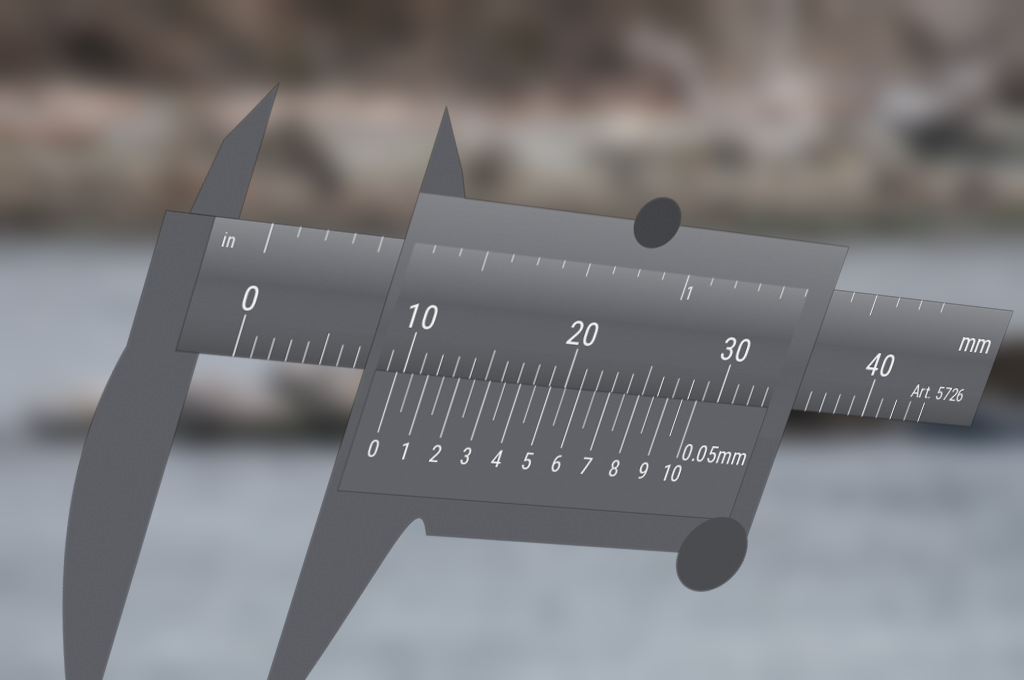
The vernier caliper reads 9.6 mm
